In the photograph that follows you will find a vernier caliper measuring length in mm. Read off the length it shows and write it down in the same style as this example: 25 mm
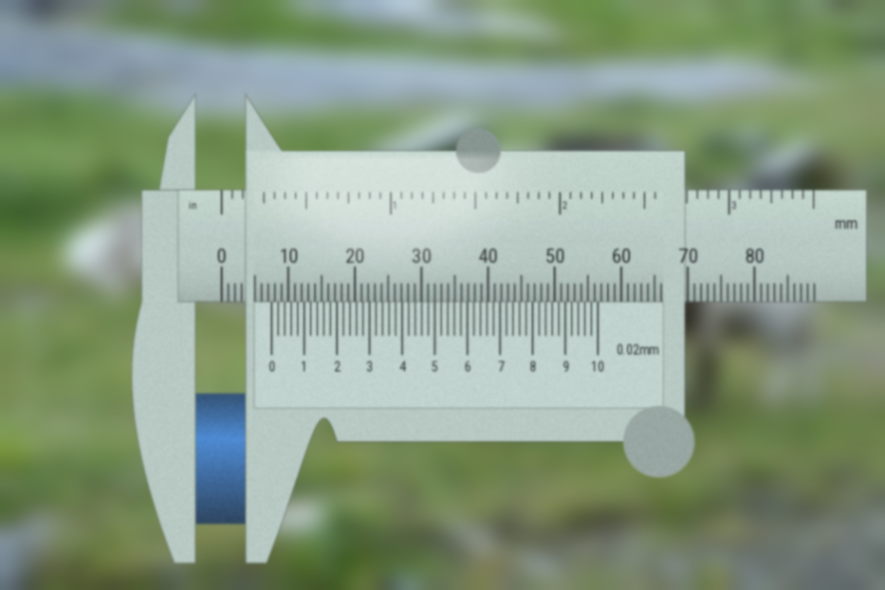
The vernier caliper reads 7.5 mm
